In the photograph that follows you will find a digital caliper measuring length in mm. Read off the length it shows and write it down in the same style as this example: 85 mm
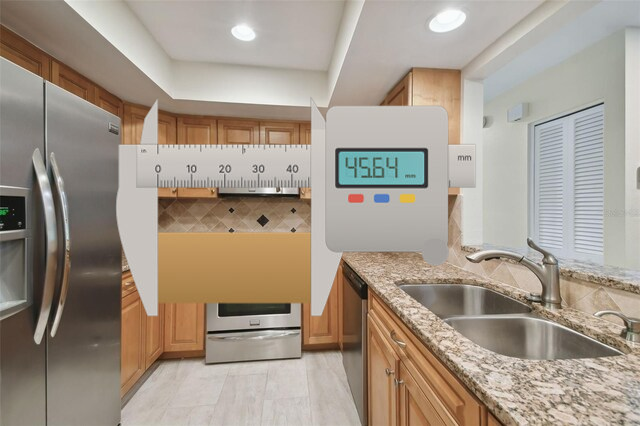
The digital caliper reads 45.64 mm
